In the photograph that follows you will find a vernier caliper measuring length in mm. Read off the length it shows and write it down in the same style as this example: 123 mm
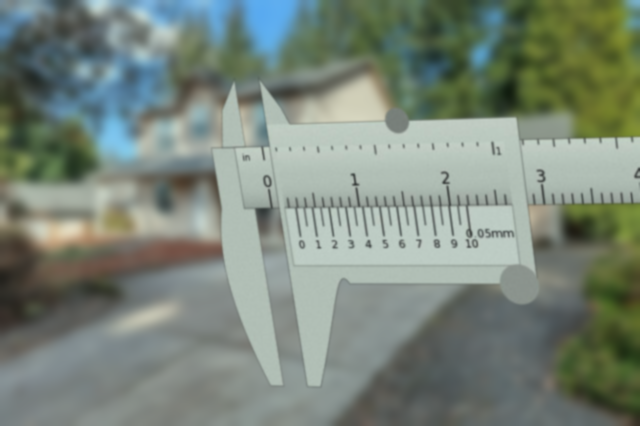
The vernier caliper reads 2.8 mm
